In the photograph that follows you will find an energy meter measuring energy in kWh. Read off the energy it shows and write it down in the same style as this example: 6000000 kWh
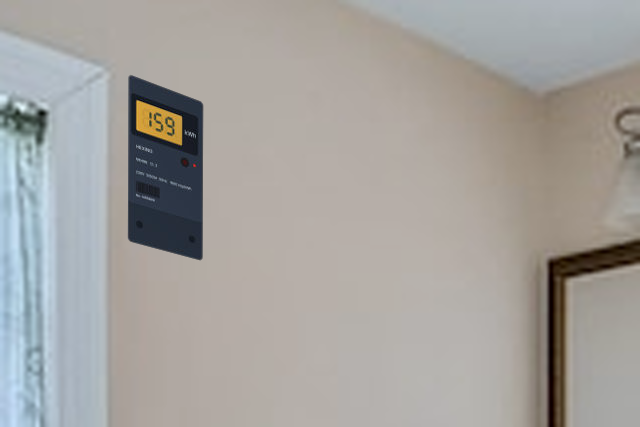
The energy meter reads 159 kWh
